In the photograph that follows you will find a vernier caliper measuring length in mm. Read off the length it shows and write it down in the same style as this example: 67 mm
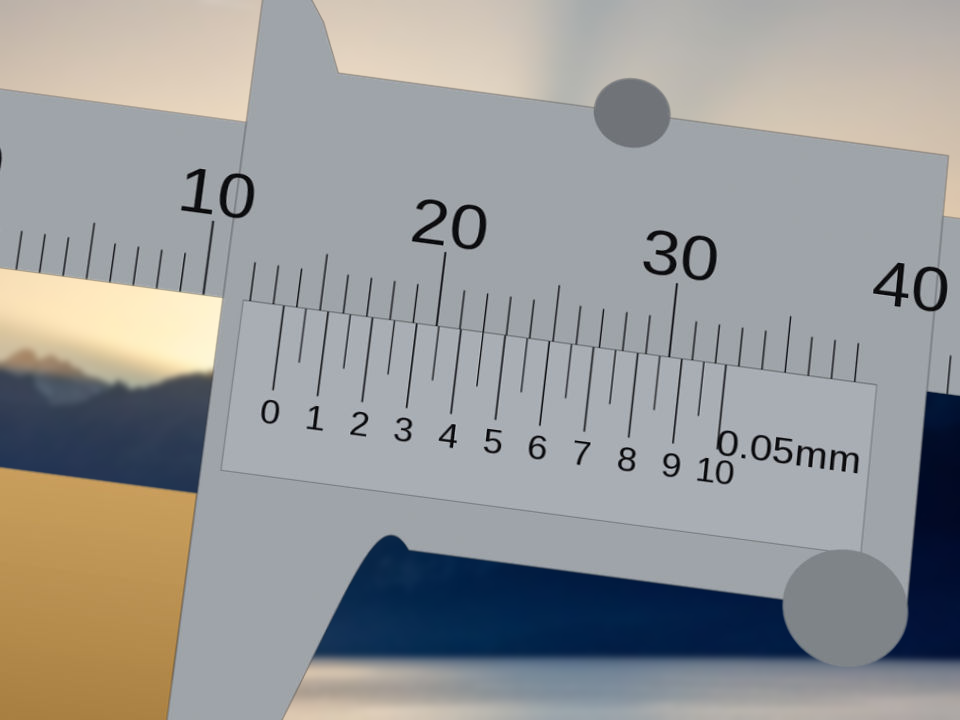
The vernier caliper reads 13.45 mm
